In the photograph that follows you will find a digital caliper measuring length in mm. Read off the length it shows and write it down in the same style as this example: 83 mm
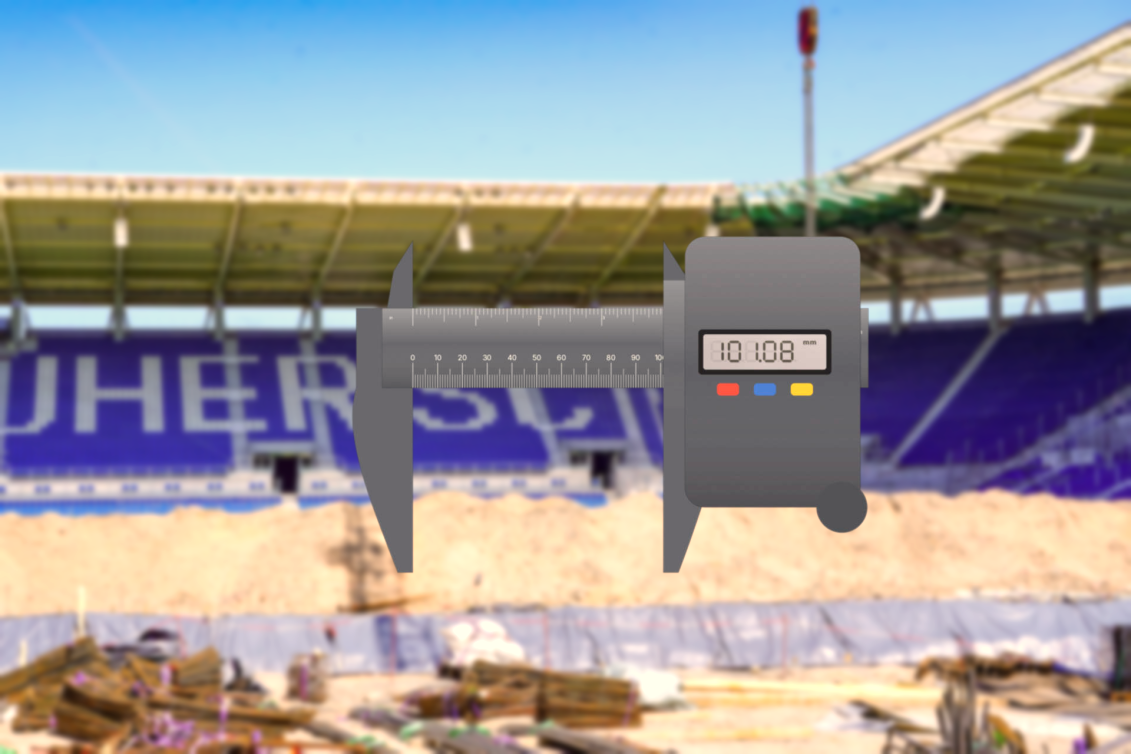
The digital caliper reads 101.08 mm
